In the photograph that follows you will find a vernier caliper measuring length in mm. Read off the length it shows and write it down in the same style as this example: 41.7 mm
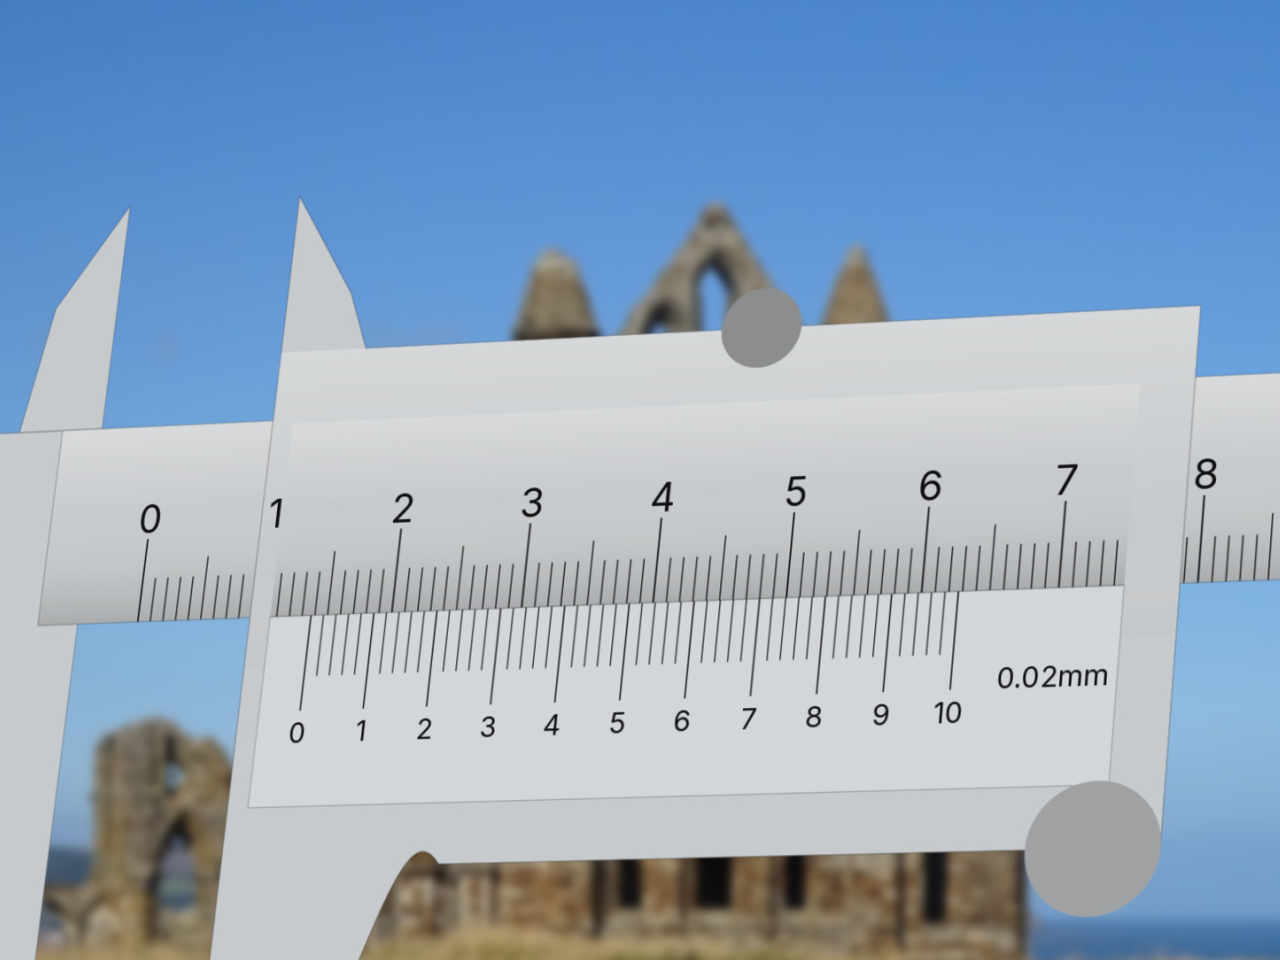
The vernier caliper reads 13.7 mm
